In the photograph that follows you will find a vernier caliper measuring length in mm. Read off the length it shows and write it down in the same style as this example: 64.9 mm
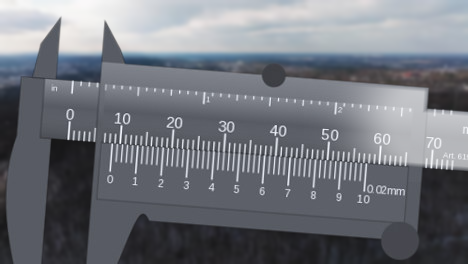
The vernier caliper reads 8.5 mm
